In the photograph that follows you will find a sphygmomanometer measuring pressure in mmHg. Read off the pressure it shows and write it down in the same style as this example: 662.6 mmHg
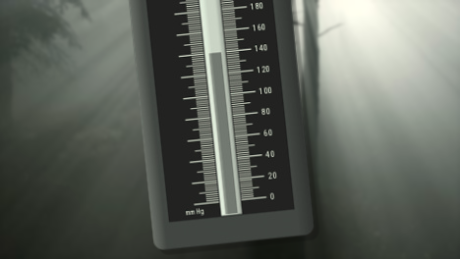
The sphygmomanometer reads 140 mmHg
